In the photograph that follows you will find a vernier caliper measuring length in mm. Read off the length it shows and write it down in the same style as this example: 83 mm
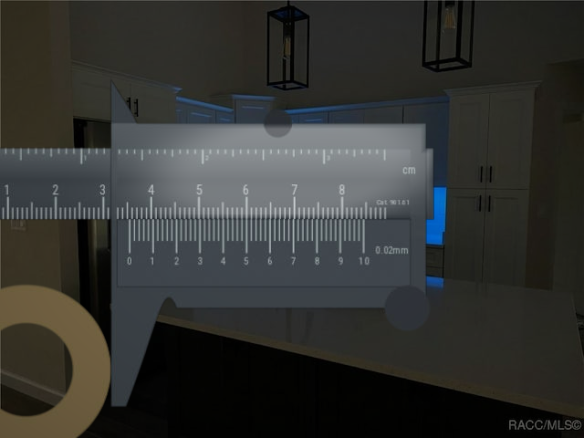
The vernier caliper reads 35.5 mm
